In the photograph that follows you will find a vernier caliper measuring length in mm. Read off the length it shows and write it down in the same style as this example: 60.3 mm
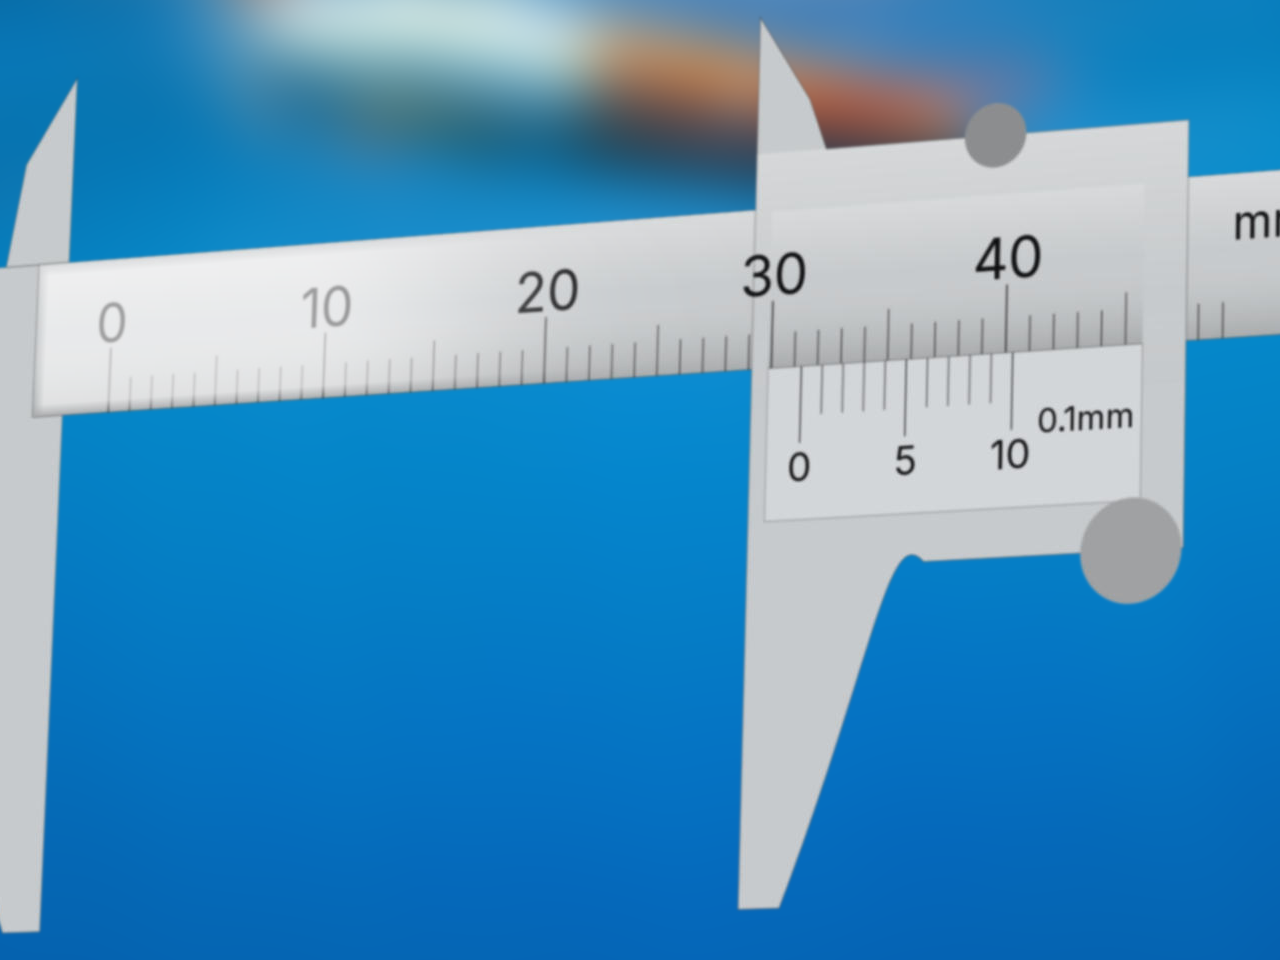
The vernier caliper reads 31.3 mm
